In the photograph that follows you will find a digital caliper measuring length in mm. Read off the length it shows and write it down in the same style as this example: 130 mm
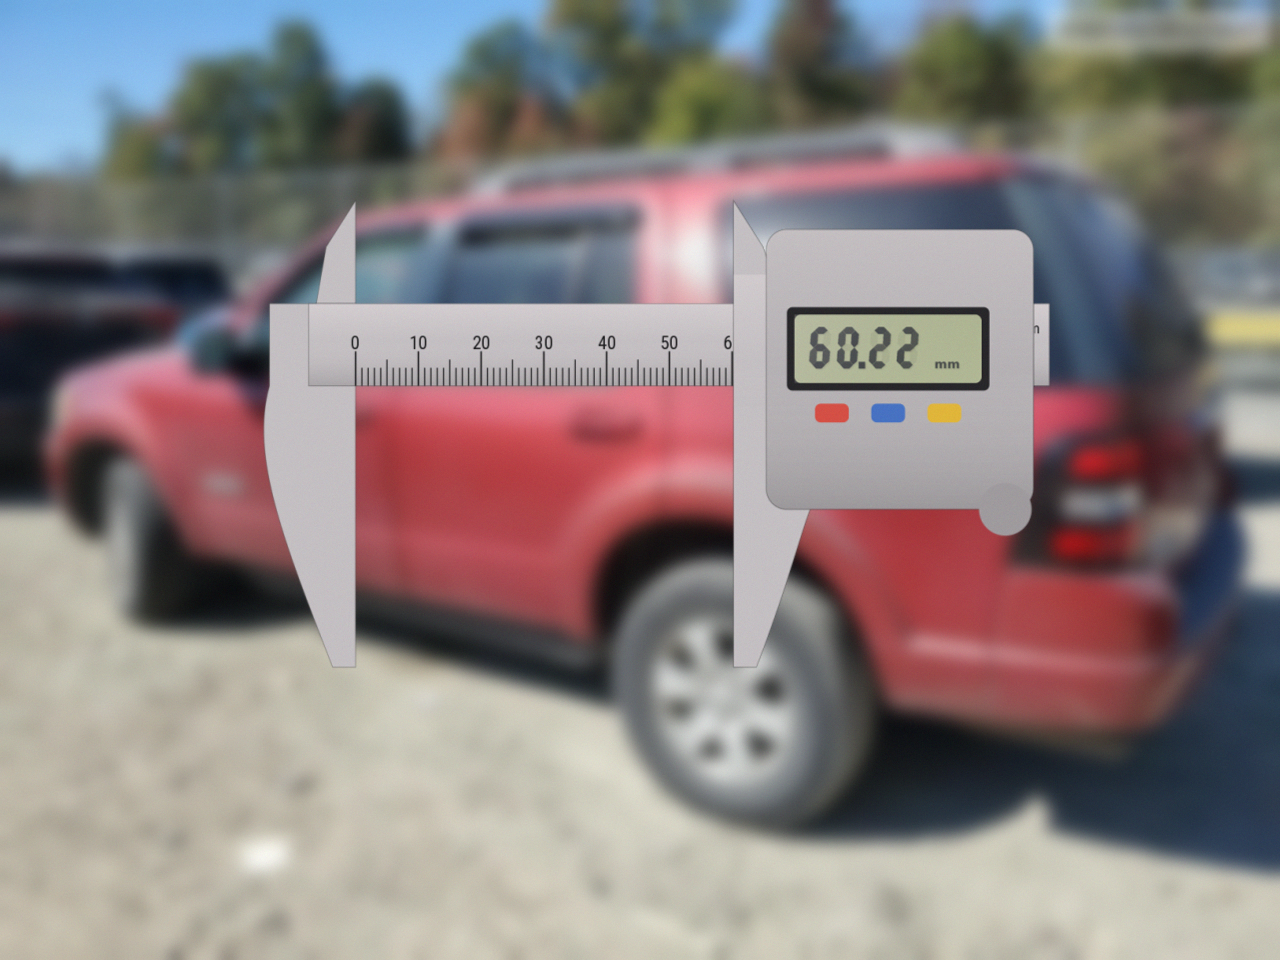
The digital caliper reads 60.22 mm
